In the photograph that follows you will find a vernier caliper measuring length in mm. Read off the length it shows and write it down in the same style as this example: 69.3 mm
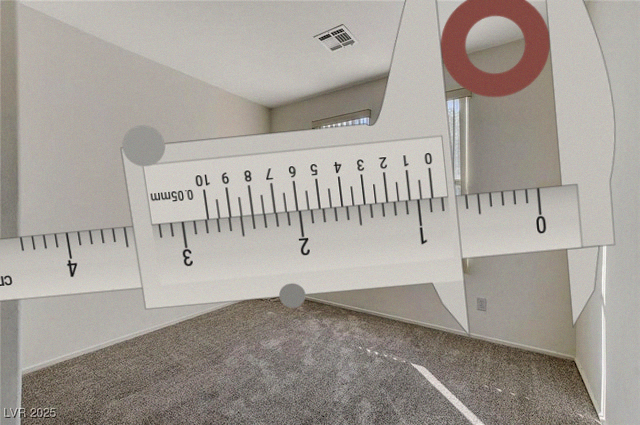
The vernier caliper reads 8.8 mm
